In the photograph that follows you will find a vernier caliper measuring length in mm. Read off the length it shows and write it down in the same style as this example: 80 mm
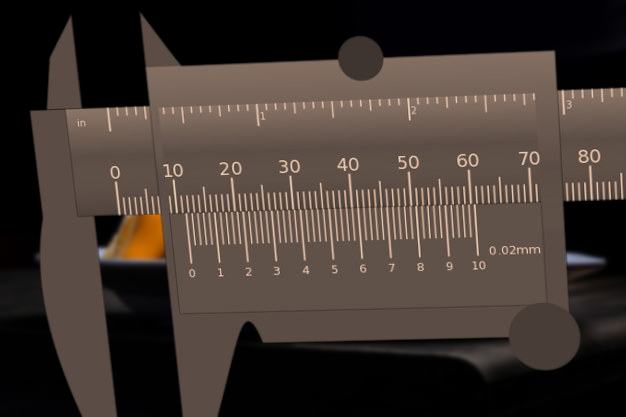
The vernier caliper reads 11.6 mm
